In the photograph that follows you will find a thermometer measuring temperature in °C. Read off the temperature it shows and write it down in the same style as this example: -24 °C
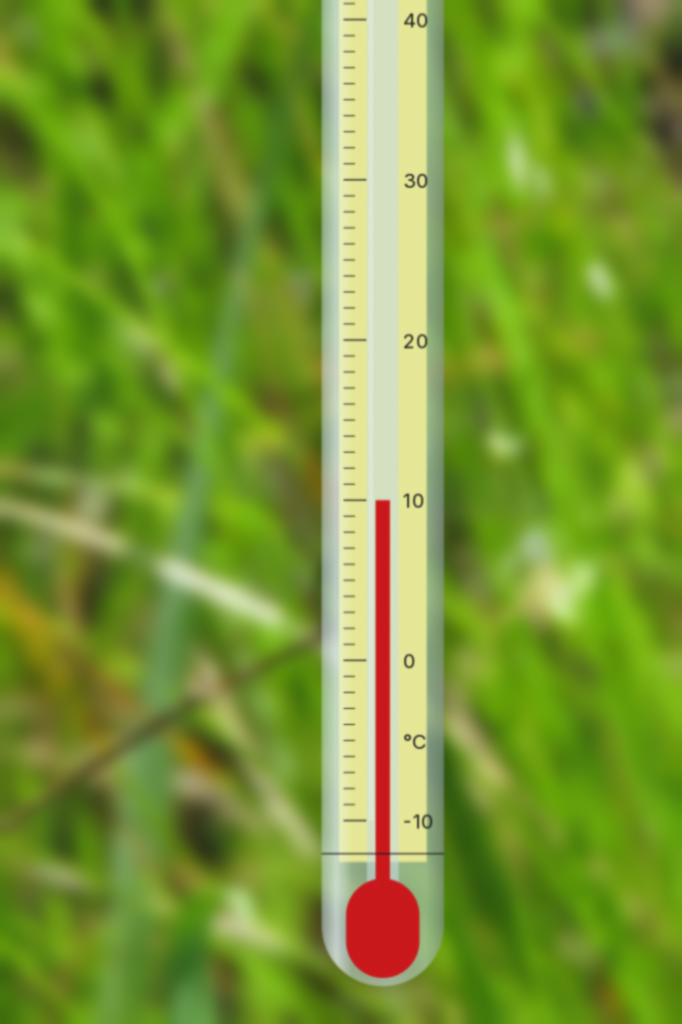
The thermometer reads 10 °C
